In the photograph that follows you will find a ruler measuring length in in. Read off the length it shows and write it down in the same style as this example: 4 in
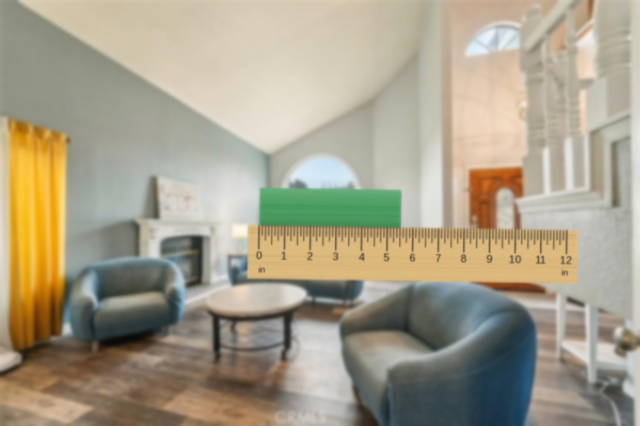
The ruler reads 5.5 in
